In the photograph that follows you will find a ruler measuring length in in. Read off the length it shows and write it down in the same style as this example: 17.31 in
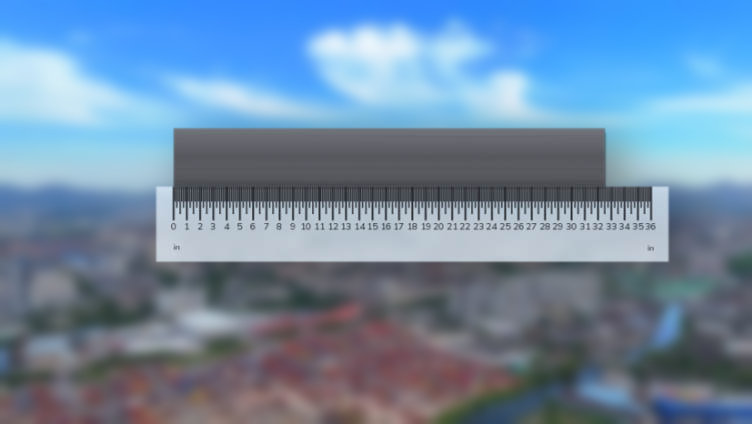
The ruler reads 32.5 in
